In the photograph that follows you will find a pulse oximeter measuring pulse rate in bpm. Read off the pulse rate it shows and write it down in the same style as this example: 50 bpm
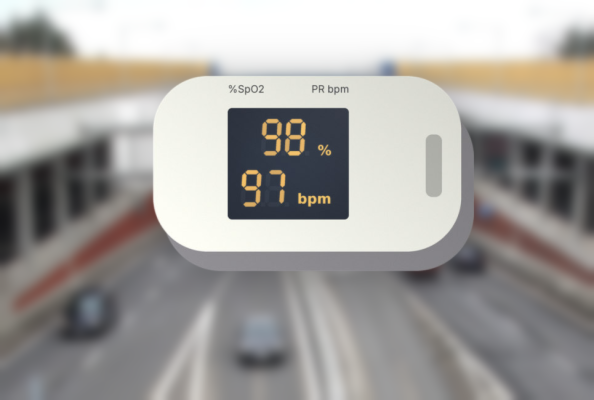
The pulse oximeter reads 97 bpm
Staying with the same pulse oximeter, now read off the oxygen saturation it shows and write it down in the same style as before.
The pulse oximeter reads 98 %
